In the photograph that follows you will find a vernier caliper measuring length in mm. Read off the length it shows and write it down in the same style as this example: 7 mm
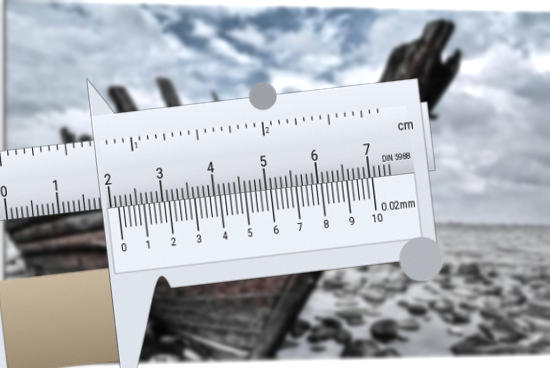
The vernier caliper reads 21.5 mm
